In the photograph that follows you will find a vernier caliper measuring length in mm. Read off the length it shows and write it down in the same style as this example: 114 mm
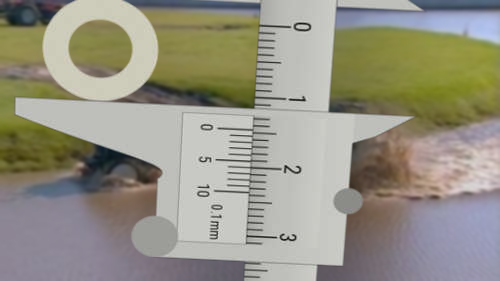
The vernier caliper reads 14.6 mm
